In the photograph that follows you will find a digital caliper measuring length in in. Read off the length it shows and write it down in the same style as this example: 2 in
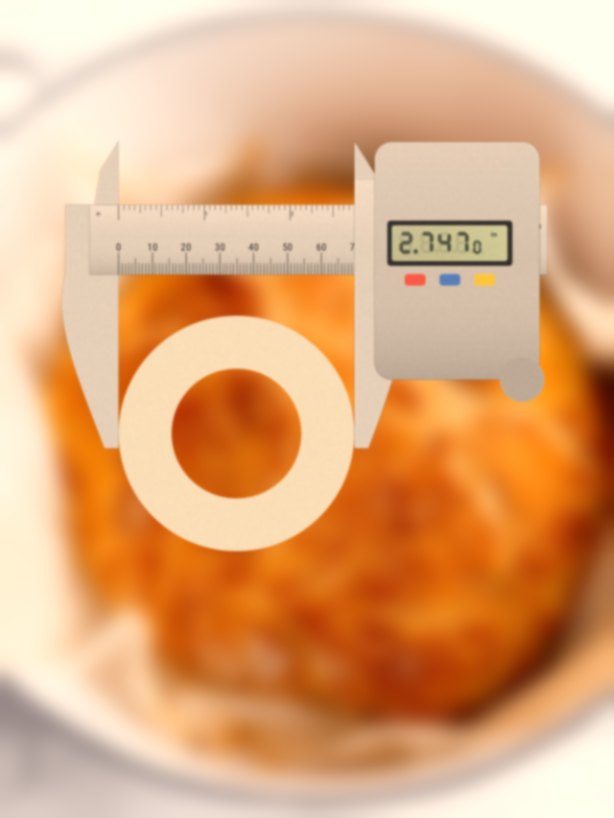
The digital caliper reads 2.7470 in
